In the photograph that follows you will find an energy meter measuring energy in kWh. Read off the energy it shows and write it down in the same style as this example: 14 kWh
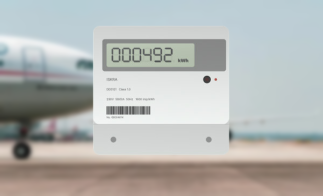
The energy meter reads 492 kWh
